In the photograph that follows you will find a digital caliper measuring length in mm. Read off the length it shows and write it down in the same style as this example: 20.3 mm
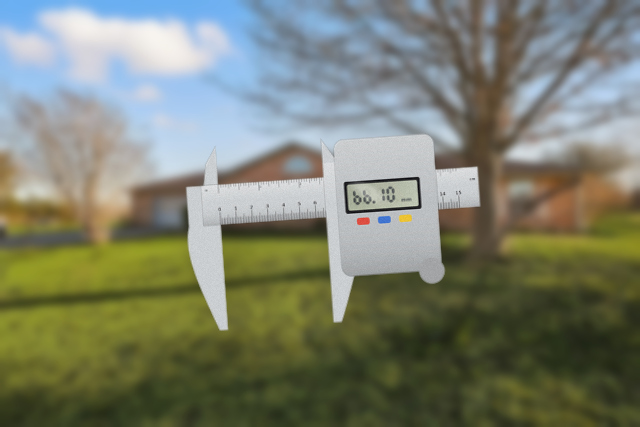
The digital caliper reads 66.10 mm
